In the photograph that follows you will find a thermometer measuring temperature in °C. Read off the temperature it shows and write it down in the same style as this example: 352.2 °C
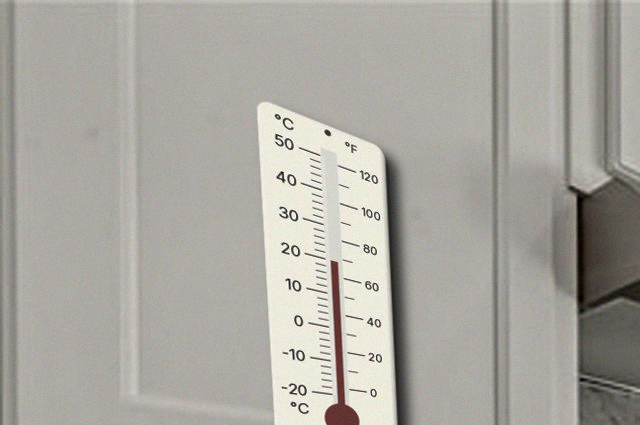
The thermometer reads 20 °C
